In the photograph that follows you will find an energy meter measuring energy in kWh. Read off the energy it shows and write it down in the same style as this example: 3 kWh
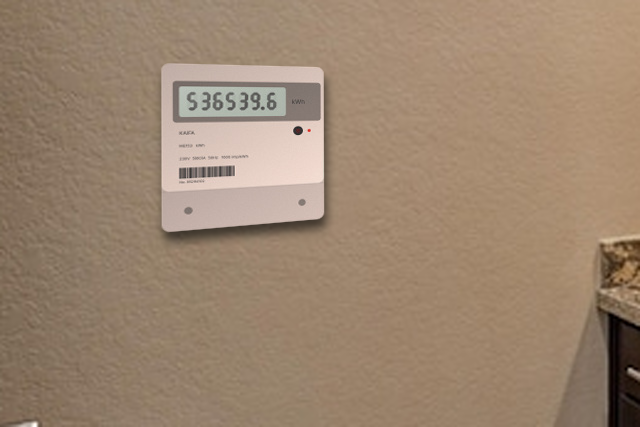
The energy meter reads 536539.6 kWh
